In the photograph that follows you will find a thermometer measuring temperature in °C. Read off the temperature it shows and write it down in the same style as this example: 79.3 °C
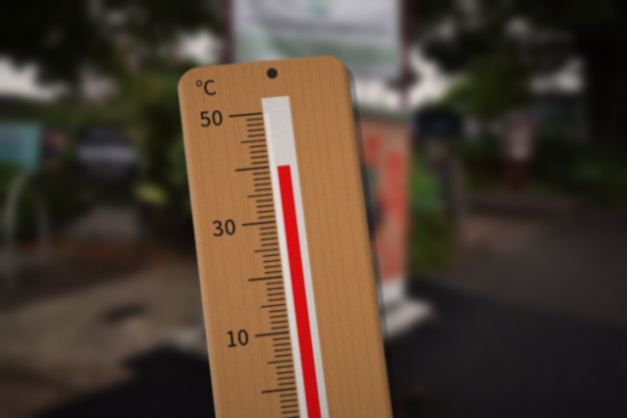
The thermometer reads 40 °C
